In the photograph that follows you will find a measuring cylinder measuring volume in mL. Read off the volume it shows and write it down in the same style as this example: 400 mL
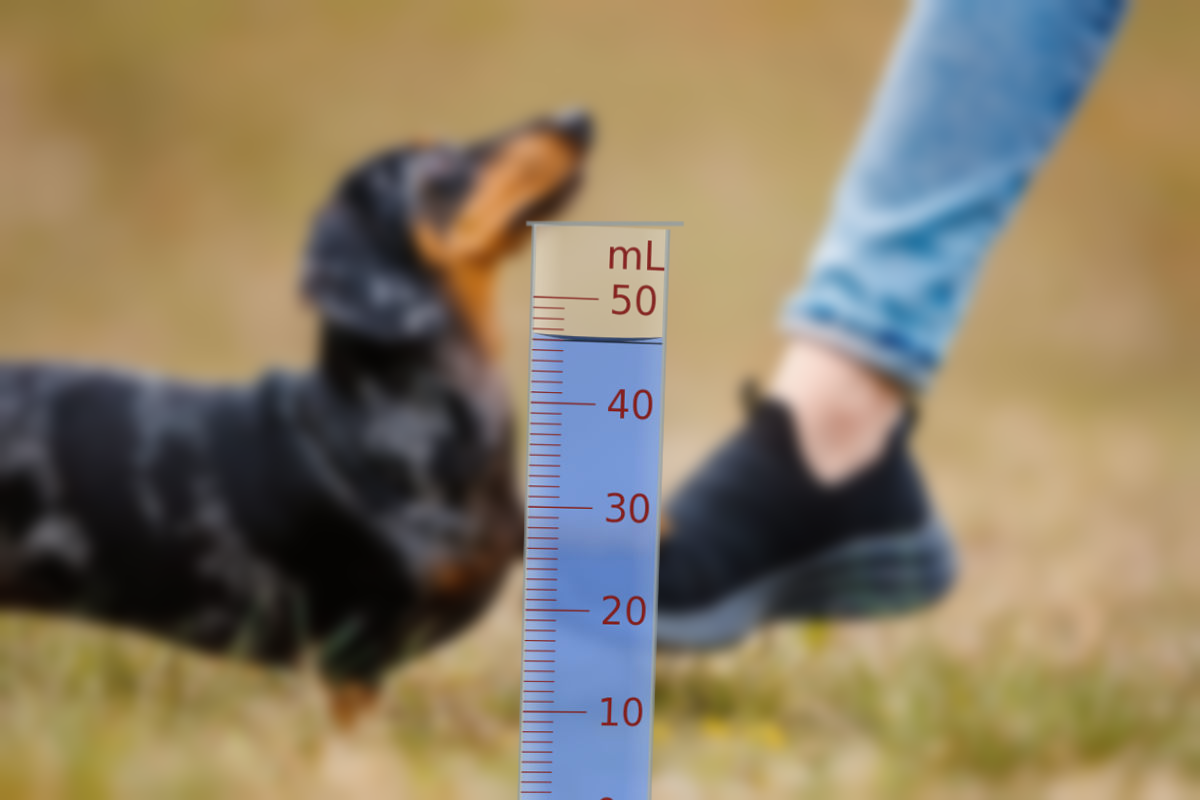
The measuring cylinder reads 46 mL
